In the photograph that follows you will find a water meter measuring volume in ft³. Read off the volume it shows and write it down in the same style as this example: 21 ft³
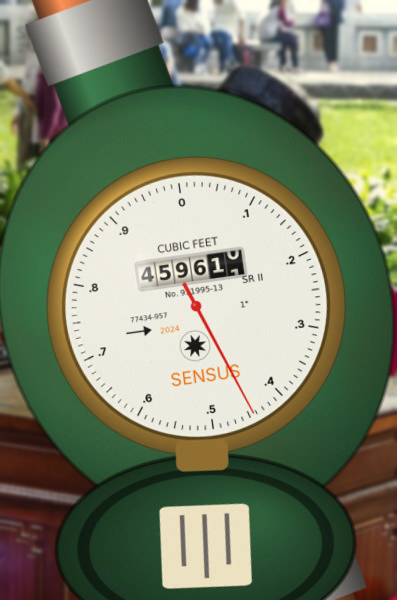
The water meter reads 459610.44 ft³
